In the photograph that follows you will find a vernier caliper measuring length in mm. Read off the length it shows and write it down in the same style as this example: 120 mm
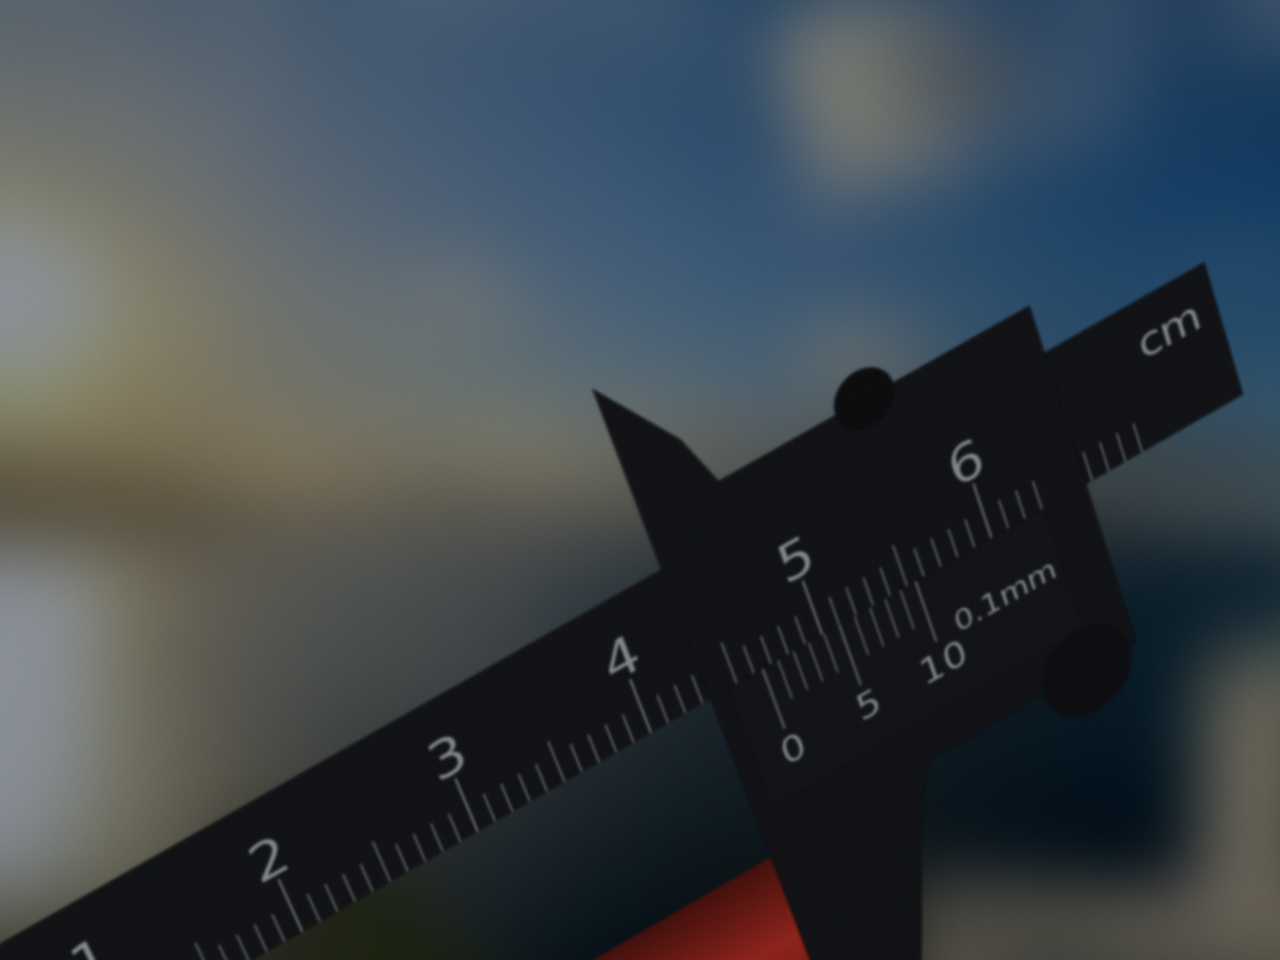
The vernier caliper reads 46.5 mm
